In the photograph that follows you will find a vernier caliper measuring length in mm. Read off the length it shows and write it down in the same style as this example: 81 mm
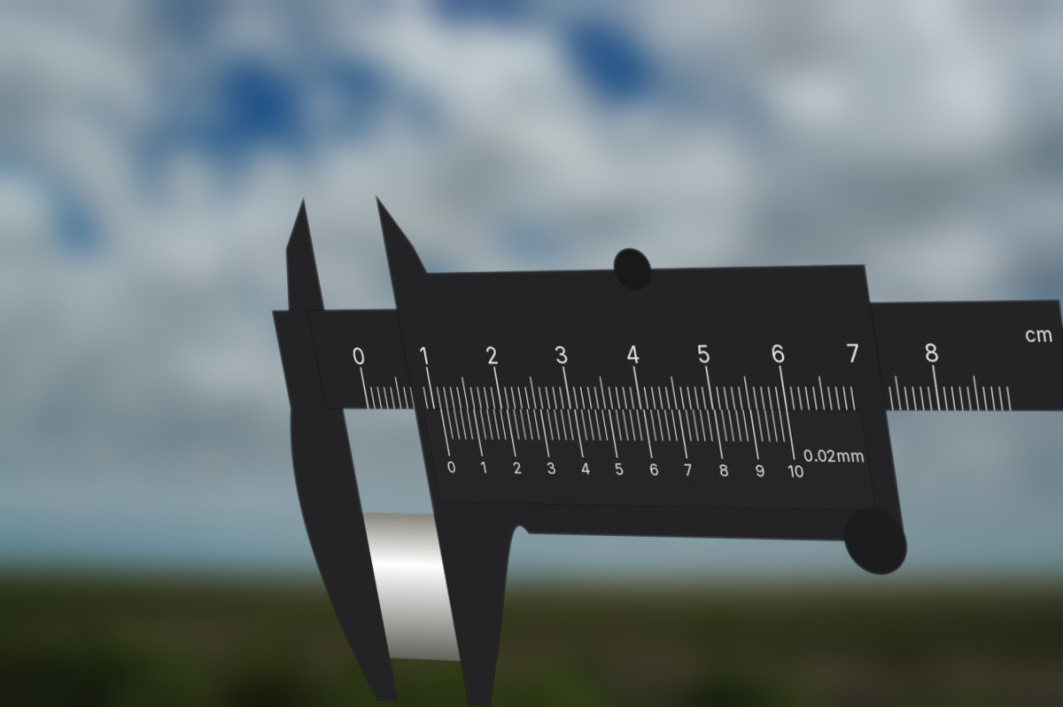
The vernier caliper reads 11.0 mm
